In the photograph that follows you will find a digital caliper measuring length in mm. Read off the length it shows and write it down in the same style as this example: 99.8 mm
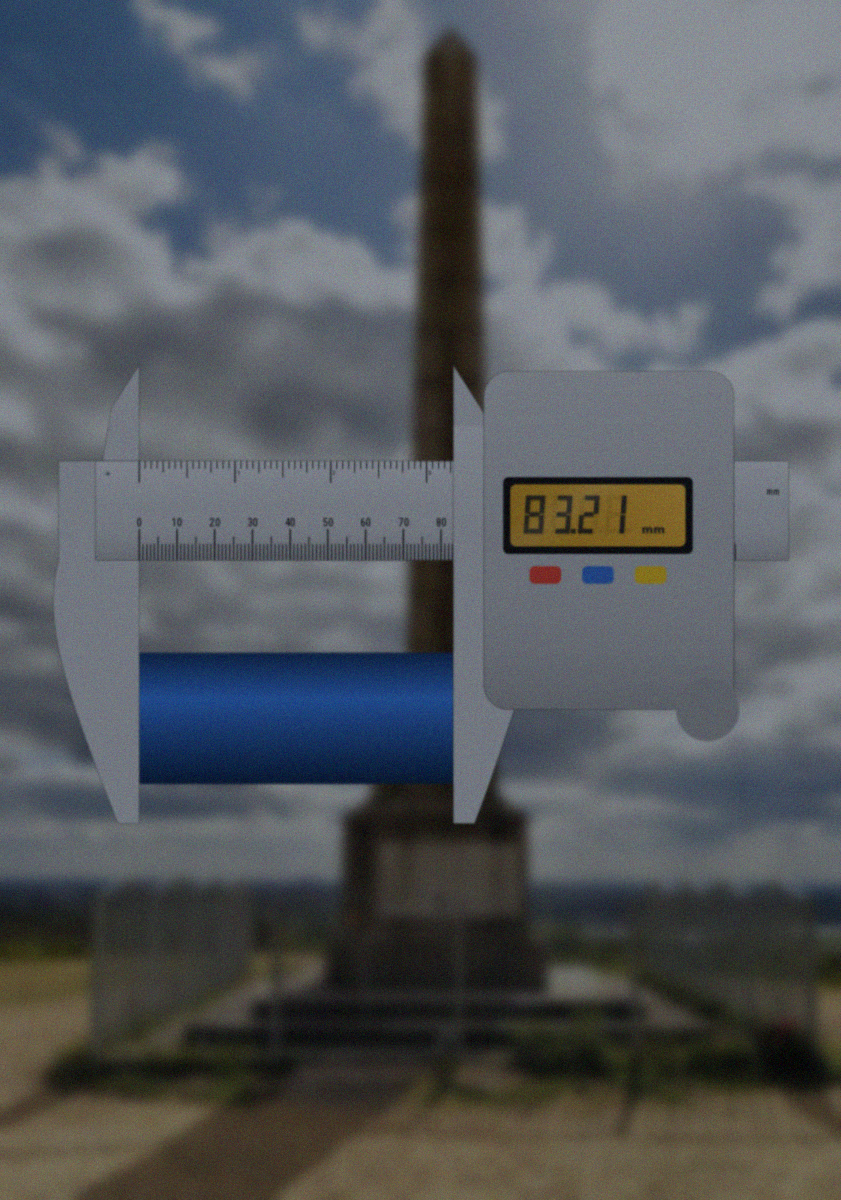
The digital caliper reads 83.21 mm
